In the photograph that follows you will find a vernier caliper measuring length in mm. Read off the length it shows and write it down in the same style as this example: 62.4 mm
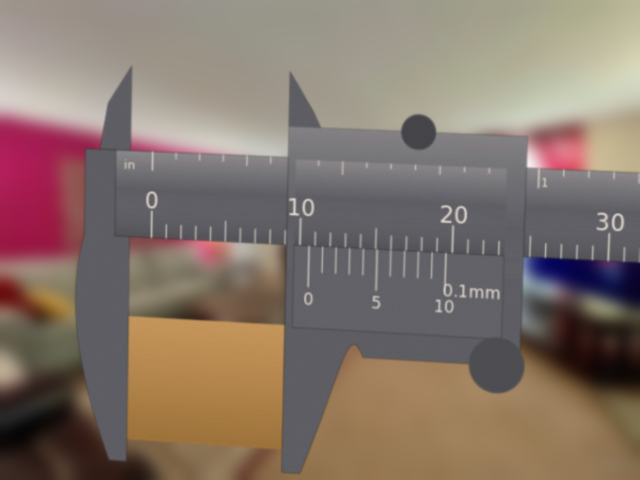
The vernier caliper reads 10.6 mm
